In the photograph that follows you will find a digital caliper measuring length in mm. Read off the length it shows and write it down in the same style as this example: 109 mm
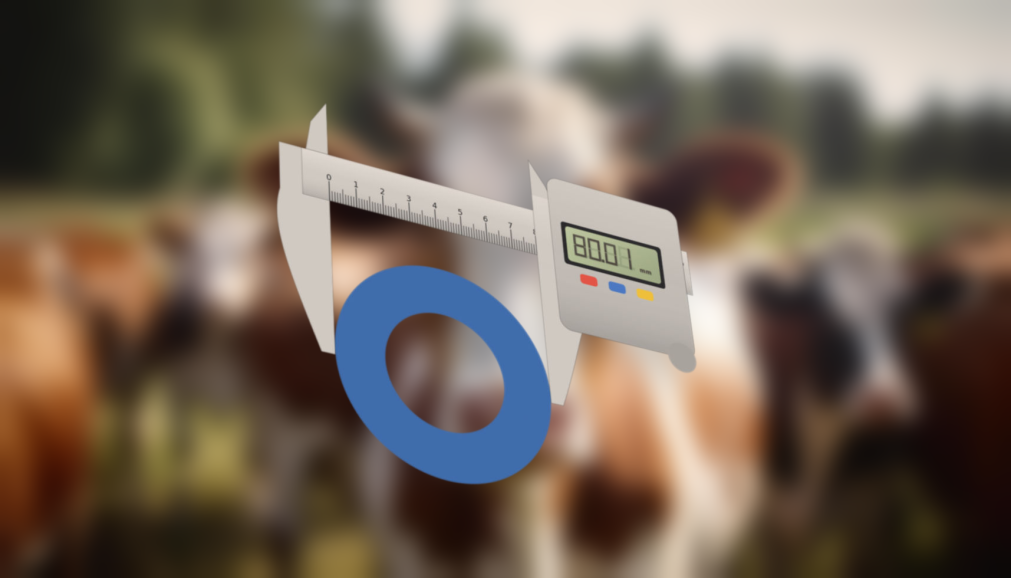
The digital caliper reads 80.01 mm
